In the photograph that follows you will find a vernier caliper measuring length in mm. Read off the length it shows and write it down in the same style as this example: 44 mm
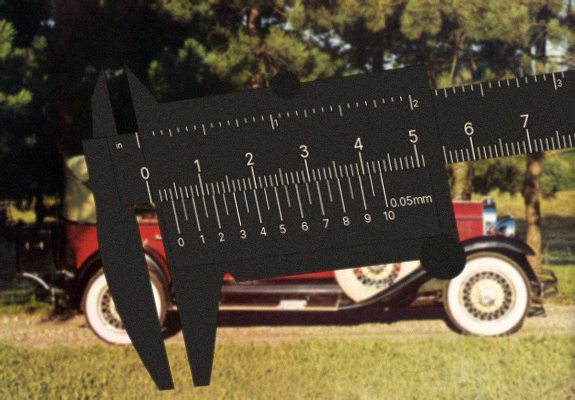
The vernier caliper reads 4.0 mm
